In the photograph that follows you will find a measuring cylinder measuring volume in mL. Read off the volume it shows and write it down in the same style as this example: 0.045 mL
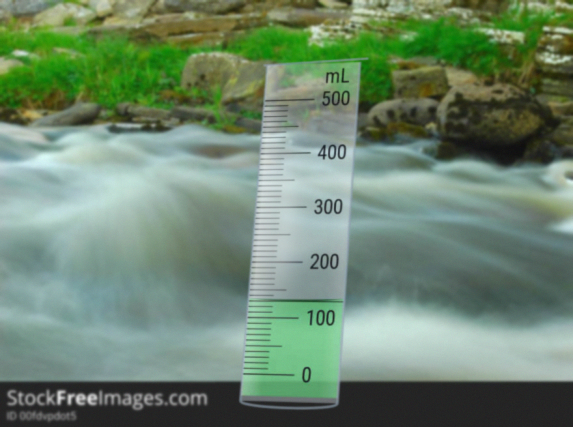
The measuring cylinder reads 130 mL
